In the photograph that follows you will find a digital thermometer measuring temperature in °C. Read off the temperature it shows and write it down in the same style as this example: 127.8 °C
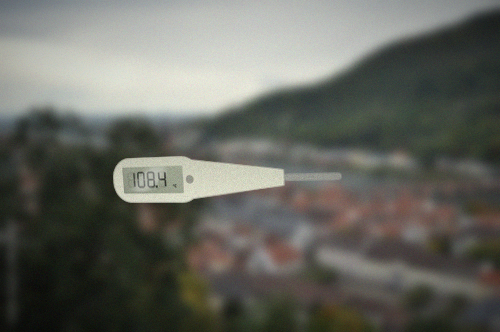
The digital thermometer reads 108.4 °C
